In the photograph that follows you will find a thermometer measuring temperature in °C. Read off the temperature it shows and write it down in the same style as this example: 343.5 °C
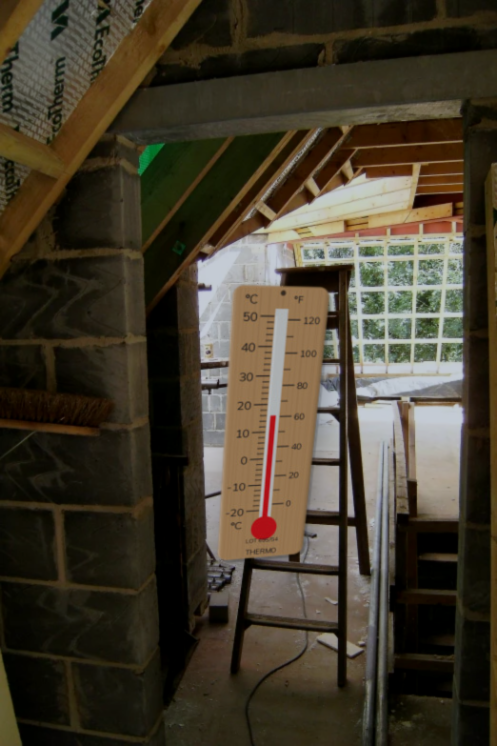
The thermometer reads 16 °C
